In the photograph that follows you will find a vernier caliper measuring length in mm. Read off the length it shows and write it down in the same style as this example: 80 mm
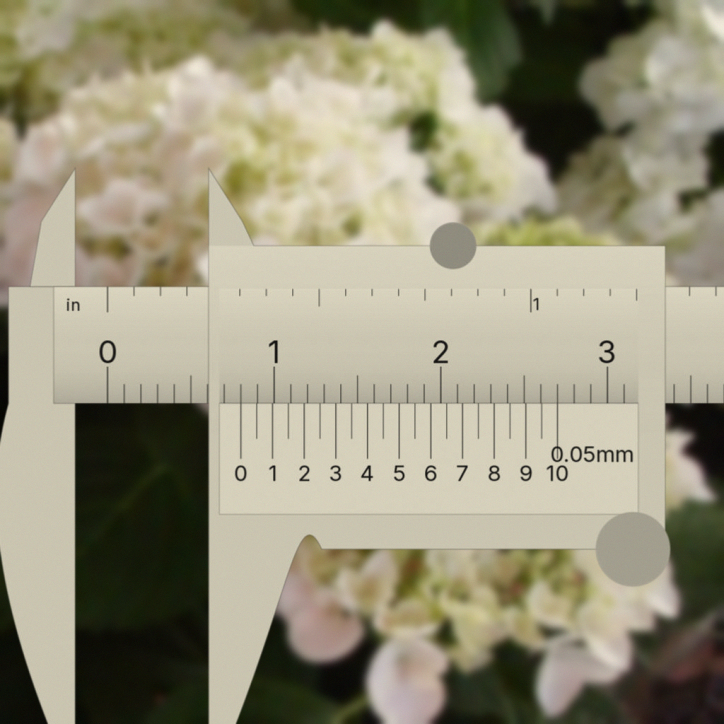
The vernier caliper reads 8.0 mm
